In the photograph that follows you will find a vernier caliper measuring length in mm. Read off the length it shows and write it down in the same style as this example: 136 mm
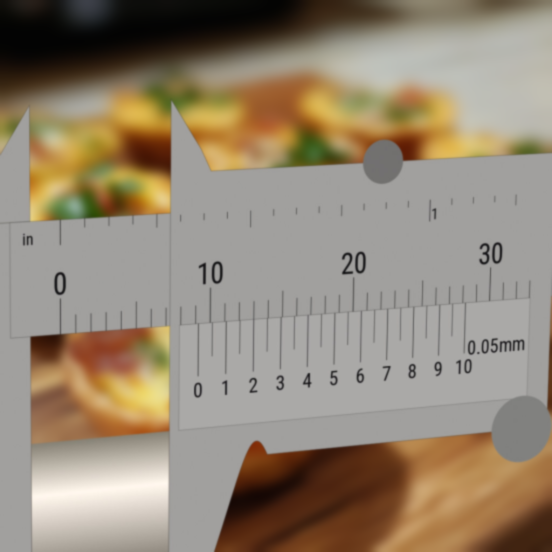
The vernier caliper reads 9.2 mm
